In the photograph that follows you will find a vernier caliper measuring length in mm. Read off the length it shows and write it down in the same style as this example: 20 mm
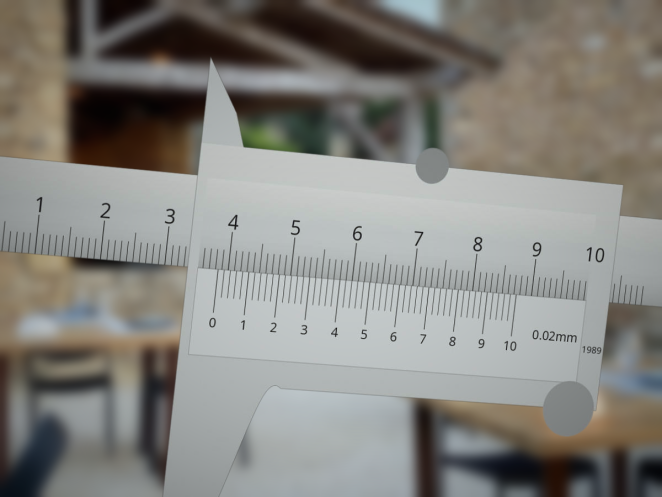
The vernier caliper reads 38.4 mm
